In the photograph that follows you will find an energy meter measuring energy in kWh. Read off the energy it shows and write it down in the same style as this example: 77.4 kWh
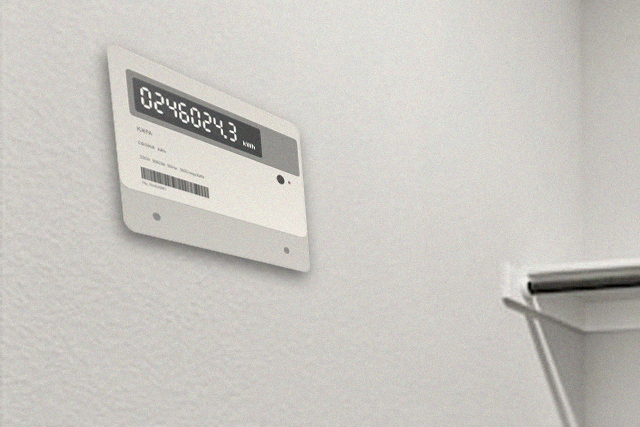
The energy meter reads 246024.3 kWh
